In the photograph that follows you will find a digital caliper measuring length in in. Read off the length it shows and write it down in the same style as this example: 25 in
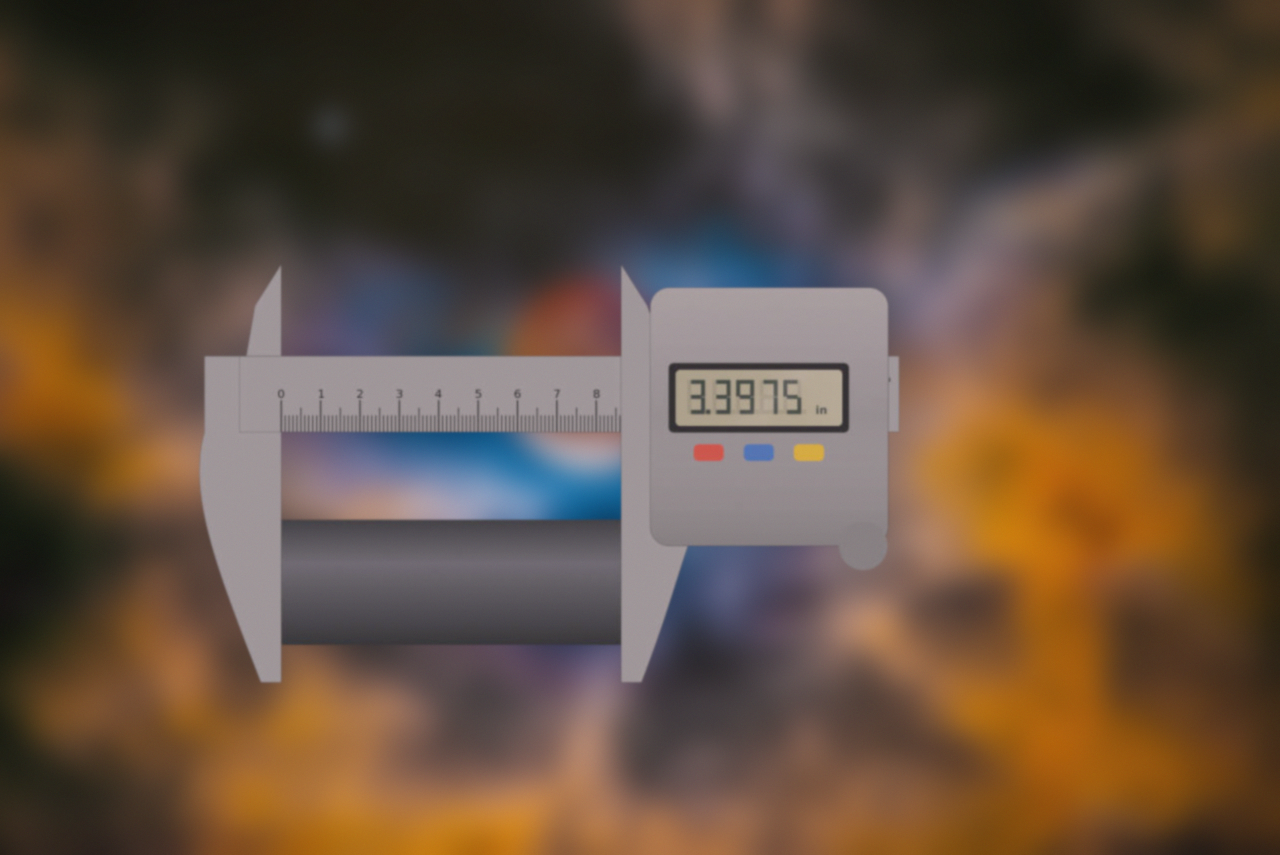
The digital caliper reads 3.3975 in
